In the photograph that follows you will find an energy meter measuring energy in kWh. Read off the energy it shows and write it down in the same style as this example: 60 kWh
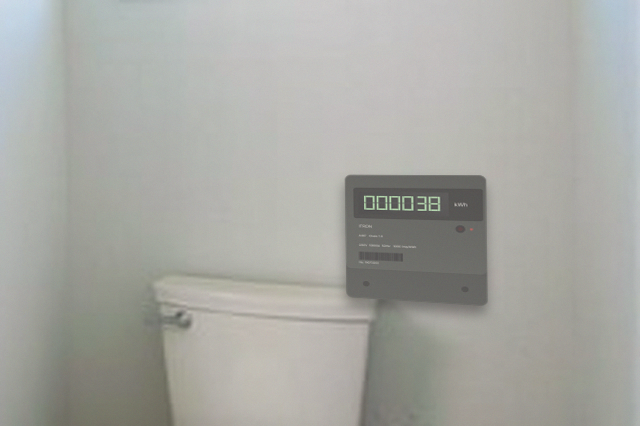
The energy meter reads 38 kWh
